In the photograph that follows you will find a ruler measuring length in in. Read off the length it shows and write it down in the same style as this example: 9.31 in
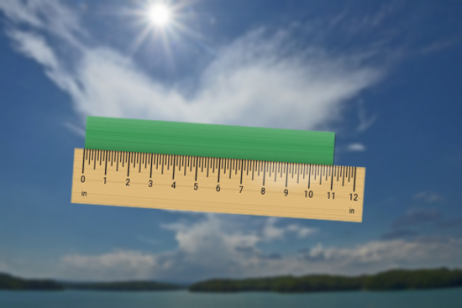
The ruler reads 11 in
